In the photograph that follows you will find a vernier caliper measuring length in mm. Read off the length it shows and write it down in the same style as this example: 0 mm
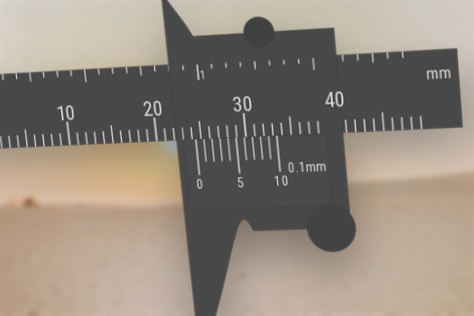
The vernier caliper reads 24.4 mm
